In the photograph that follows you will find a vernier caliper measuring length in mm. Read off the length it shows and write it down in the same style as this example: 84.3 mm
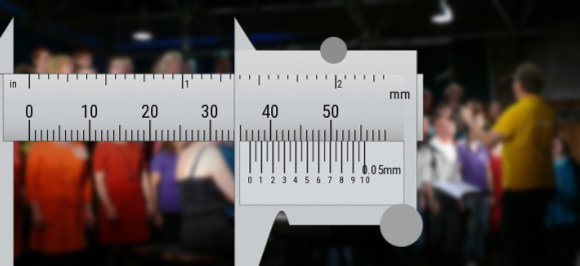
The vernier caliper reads 36.6 mm
